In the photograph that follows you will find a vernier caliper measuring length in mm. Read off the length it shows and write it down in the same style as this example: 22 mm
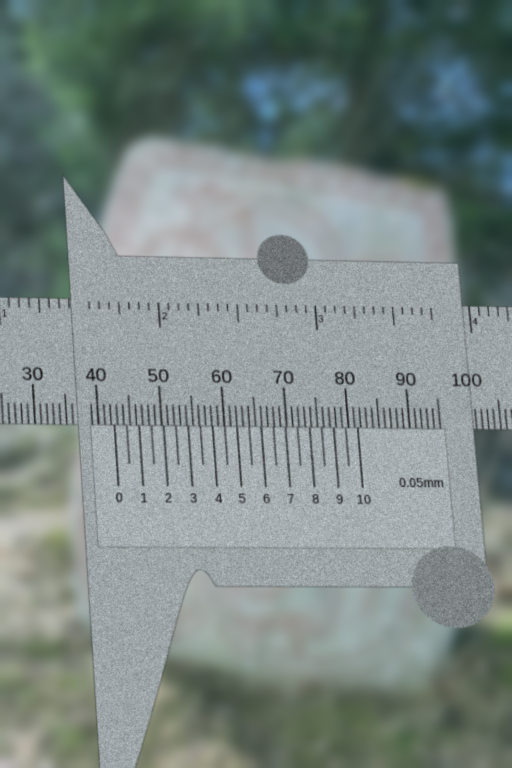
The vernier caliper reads 42.5 mm
